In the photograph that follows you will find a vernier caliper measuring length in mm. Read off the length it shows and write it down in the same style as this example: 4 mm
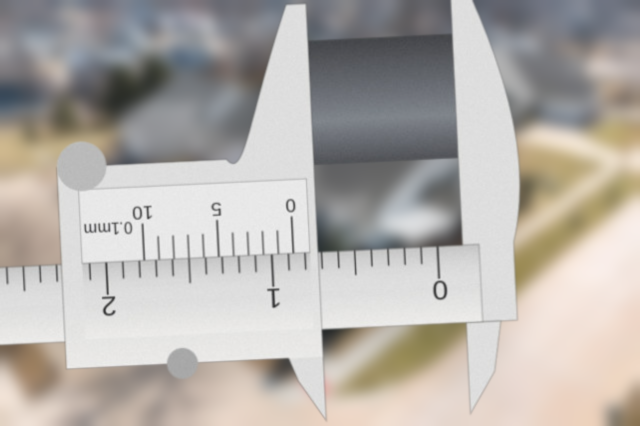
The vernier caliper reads 8.7 mm
